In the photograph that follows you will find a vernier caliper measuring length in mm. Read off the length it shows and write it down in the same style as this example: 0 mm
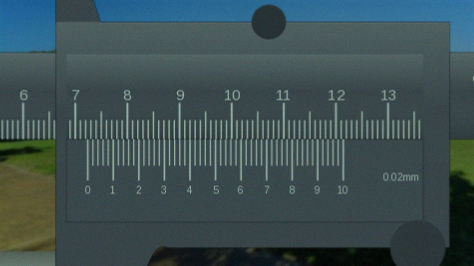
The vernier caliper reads 72.4 mm
